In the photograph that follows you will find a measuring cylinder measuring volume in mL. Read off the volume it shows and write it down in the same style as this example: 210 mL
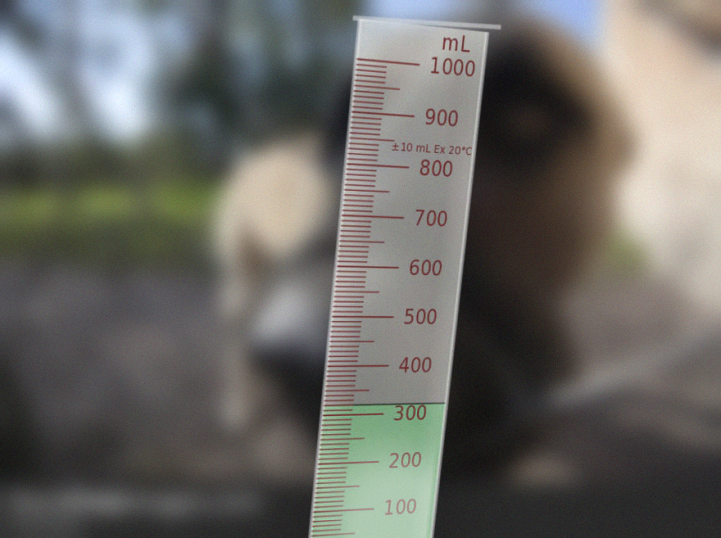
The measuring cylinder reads 320 mL
